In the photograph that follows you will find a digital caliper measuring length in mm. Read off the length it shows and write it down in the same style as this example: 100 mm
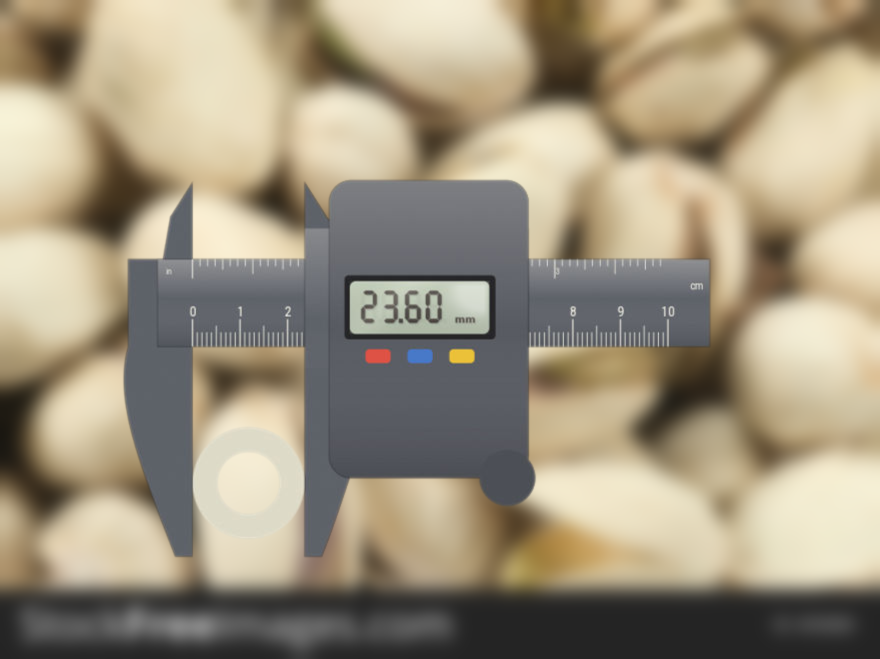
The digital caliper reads 23.60 mm
